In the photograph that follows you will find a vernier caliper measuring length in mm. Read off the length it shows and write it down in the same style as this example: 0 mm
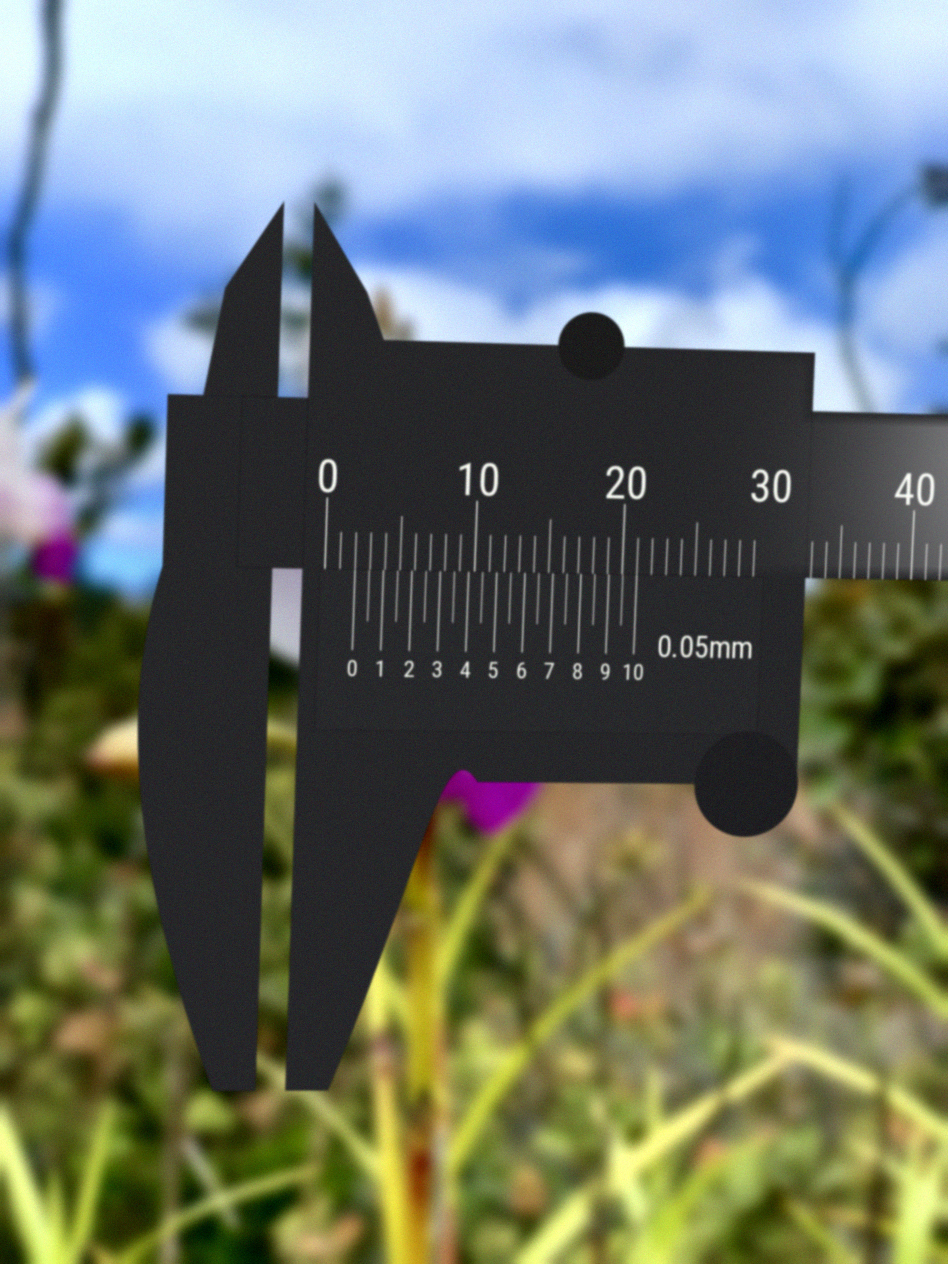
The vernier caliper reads 2.0 mm
